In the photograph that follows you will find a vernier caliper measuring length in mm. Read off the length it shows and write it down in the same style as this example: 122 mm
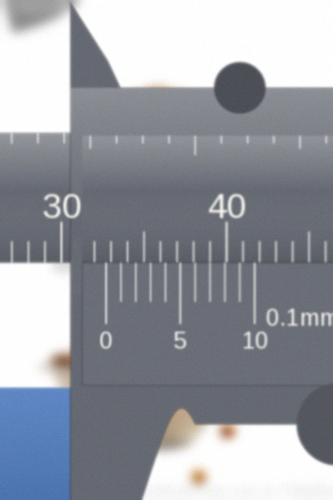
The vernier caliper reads 32.7 mm
